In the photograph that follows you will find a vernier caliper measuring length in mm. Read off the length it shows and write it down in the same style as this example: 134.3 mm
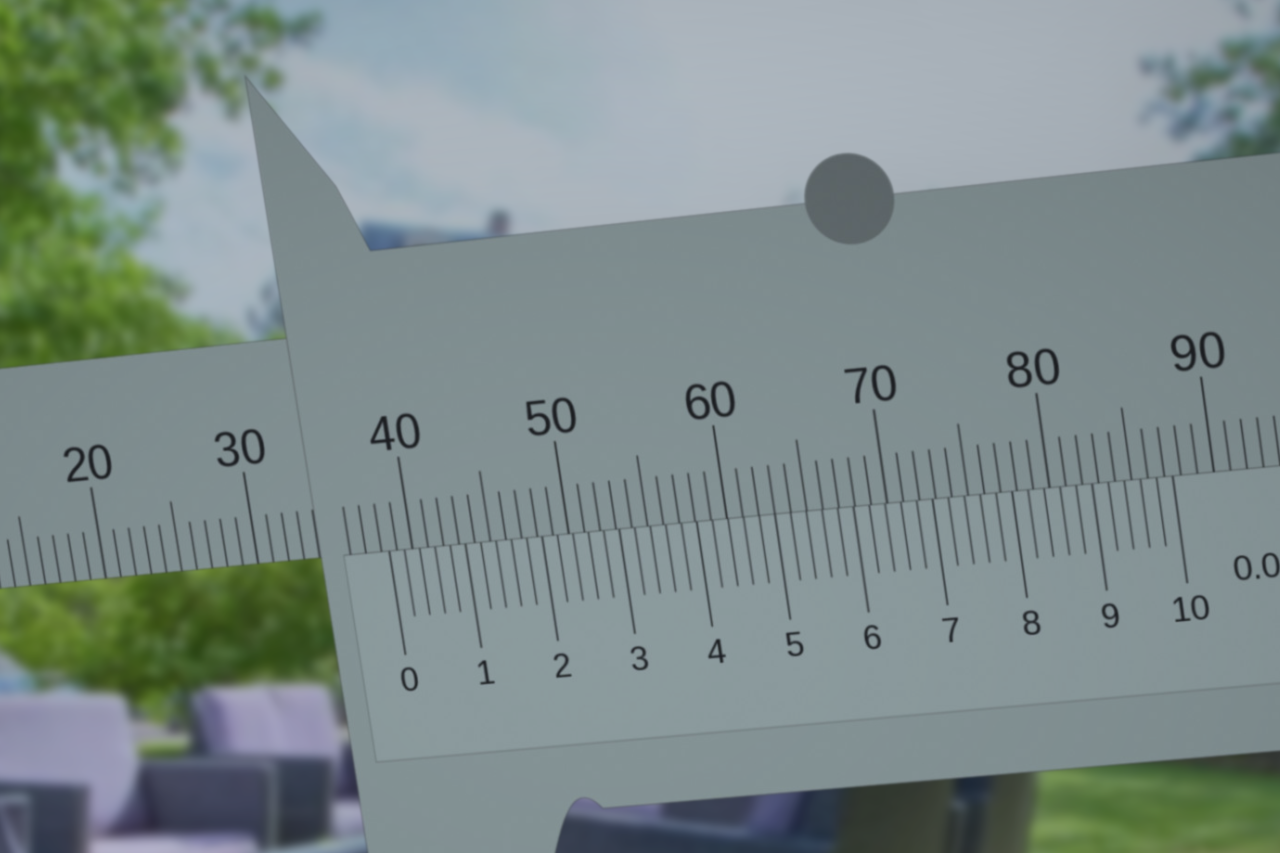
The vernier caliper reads 38.5 mm
